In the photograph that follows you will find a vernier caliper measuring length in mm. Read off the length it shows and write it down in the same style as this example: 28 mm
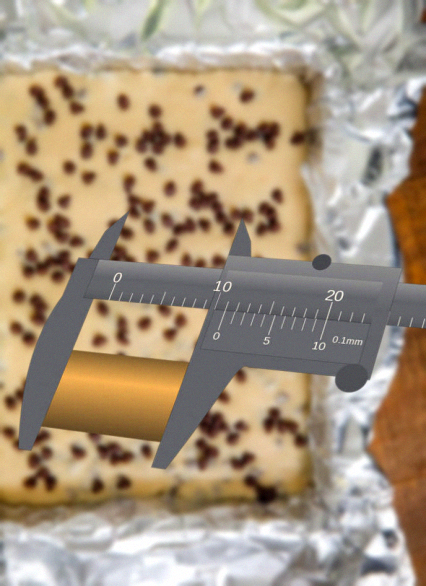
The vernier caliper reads 11.0 mm
